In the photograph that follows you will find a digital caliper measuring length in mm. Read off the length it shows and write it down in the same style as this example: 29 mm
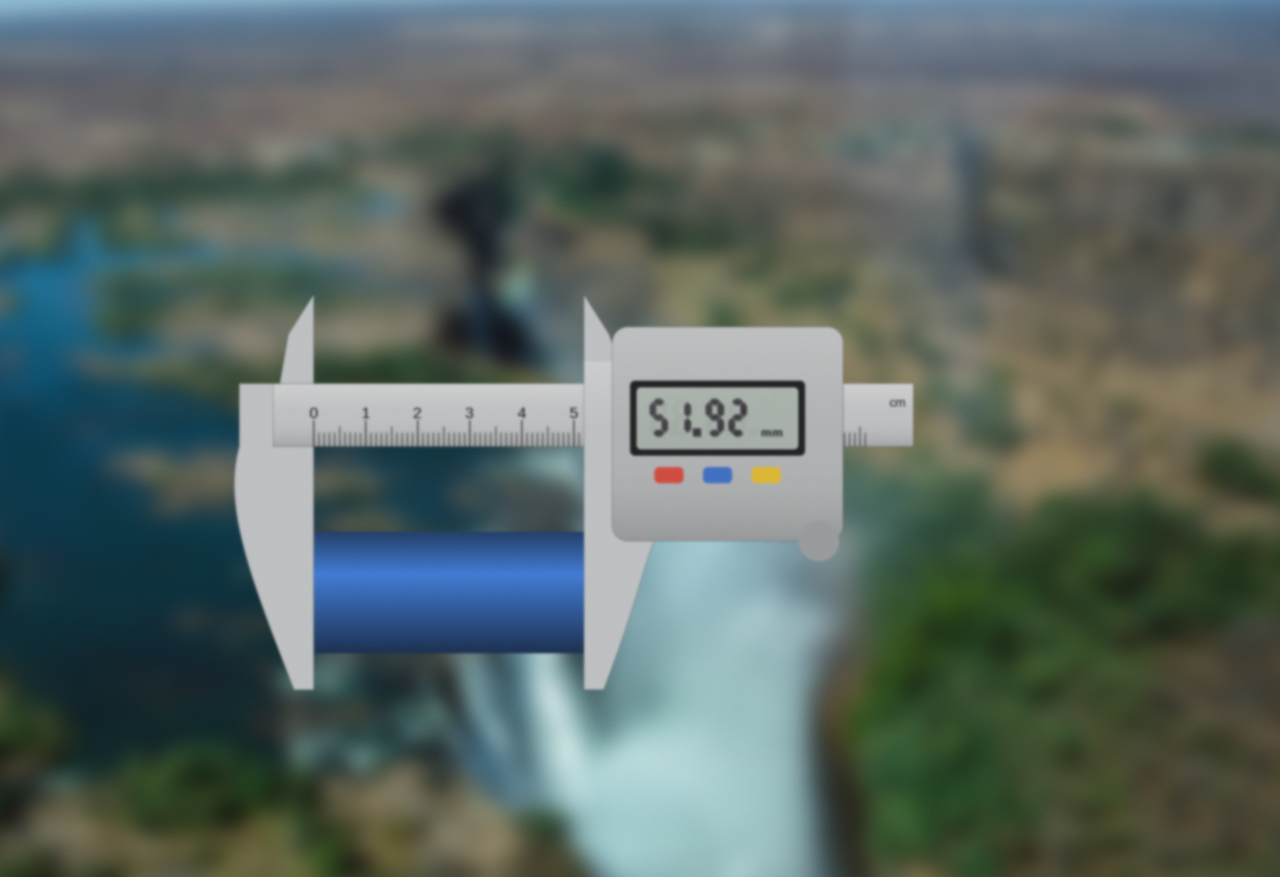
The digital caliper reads 51.92 mm
